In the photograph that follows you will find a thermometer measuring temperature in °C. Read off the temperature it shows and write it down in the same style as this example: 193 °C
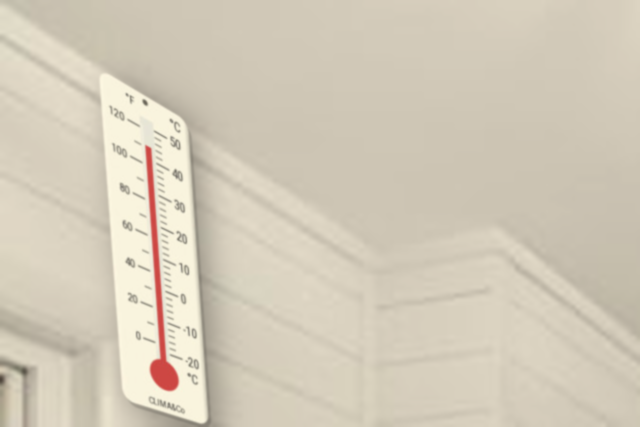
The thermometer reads 44 °C
